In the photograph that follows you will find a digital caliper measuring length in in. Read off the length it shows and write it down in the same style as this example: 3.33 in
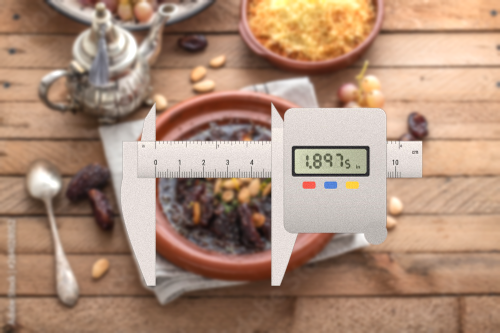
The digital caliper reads 1.8975 in
